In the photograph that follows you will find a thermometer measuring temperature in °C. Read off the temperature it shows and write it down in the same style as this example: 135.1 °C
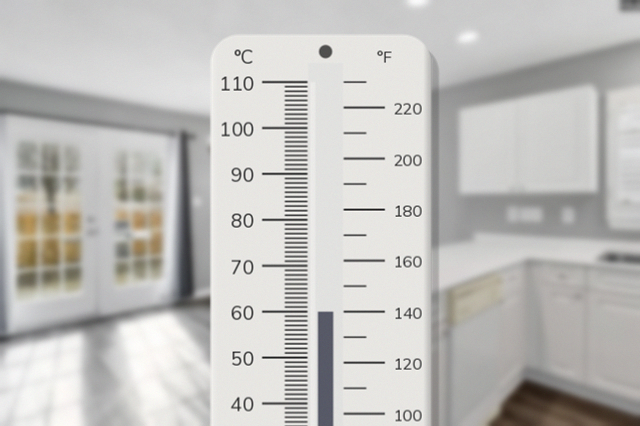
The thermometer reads 60 °C
